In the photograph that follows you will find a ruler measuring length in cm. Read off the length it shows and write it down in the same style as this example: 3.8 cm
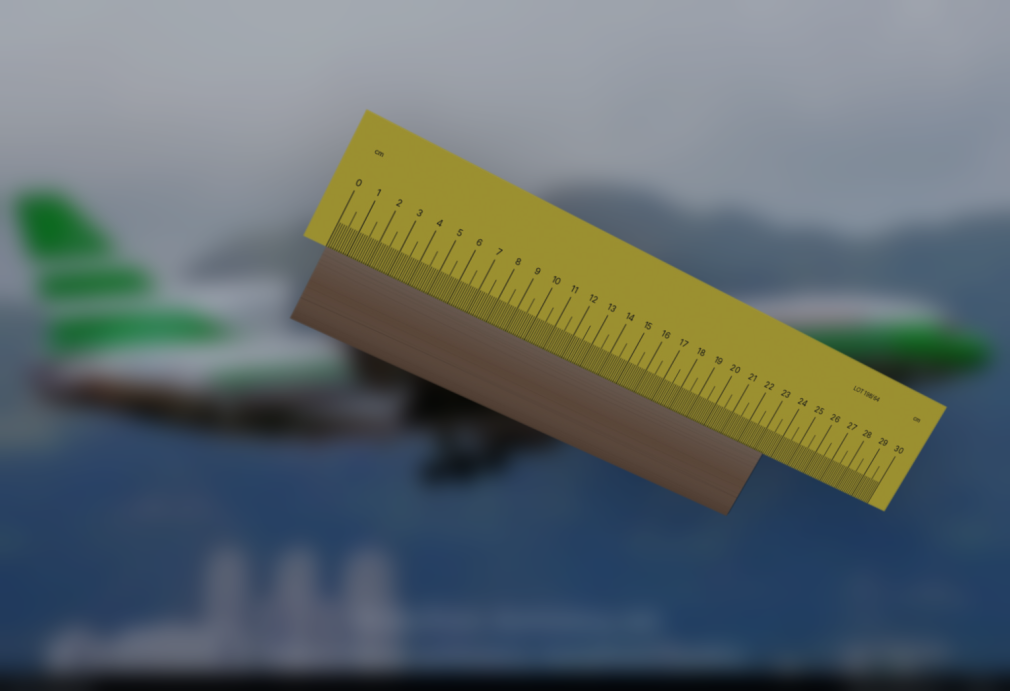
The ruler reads 23.5 cm
